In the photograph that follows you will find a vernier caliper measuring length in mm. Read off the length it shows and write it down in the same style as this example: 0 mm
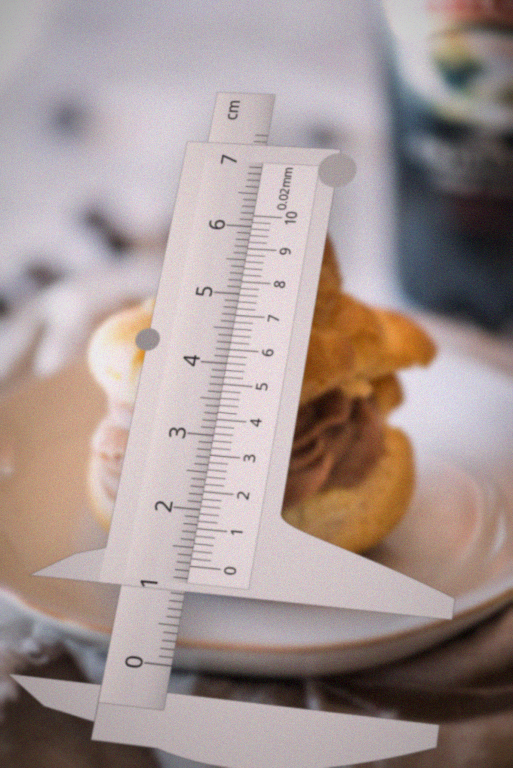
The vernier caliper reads 12.6 mm
